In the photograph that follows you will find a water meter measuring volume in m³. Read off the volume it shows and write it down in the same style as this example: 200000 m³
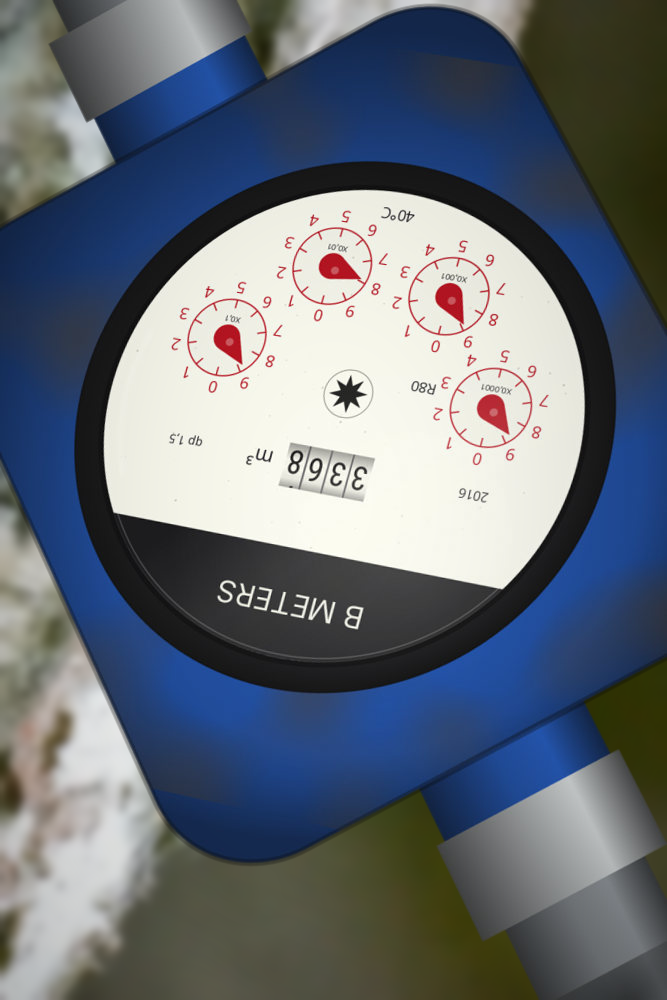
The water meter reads 3367.8788 m³
